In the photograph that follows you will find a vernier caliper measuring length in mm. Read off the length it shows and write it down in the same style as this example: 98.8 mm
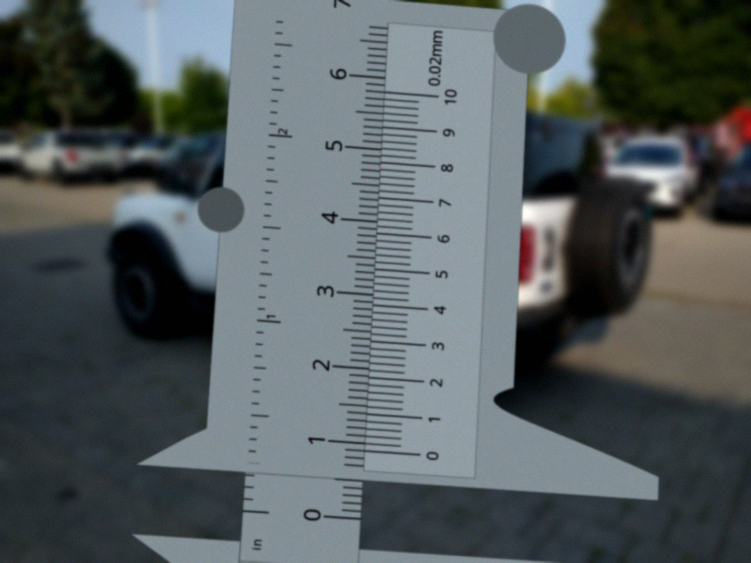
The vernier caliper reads 9.0 mm
